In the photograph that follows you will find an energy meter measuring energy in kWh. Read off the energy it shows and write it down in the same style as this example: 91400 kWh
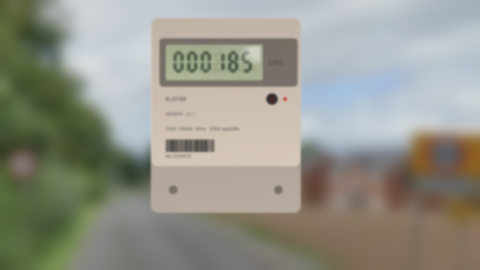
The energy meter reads 185 kWh
